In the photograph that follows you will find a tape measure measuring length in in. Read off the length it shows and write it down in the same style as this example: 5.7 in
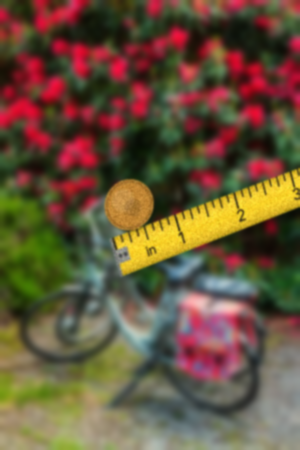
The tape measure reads 0.75 in
